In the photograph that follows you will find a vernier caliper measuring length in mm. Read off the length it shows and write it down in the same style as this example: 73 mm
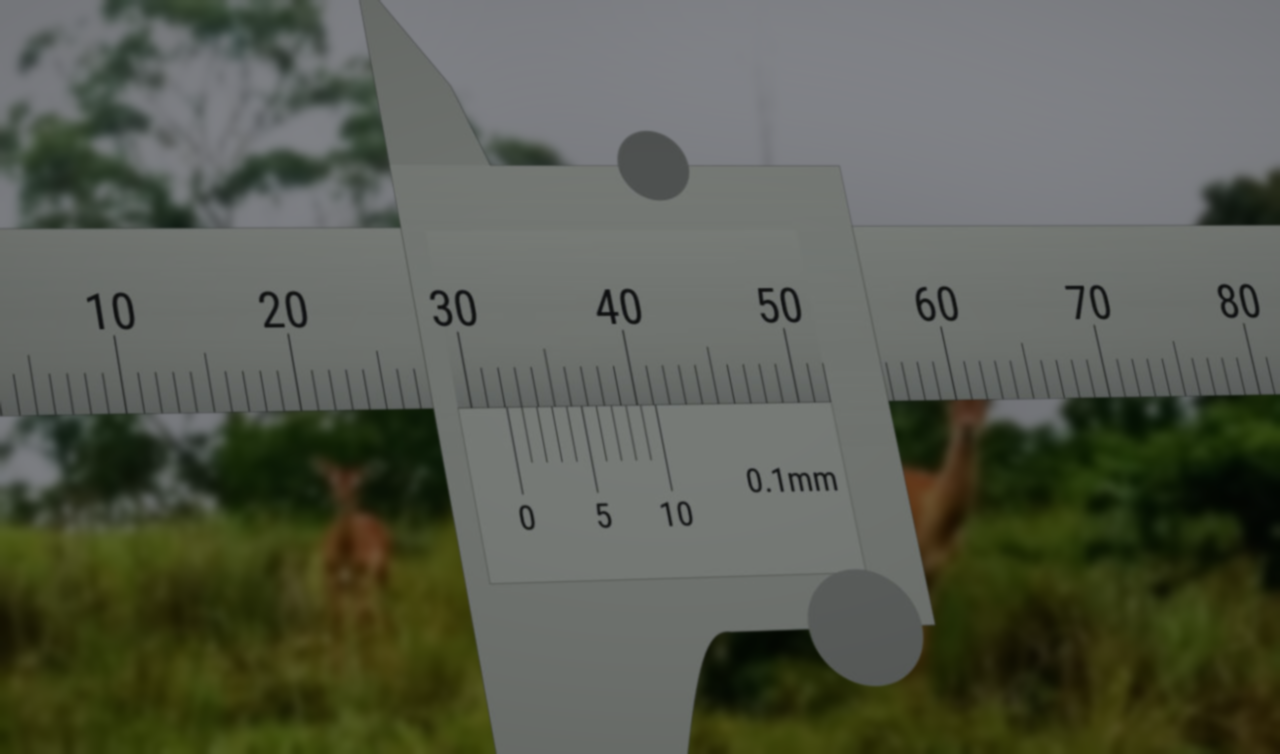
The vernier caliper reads 32.1 mm
